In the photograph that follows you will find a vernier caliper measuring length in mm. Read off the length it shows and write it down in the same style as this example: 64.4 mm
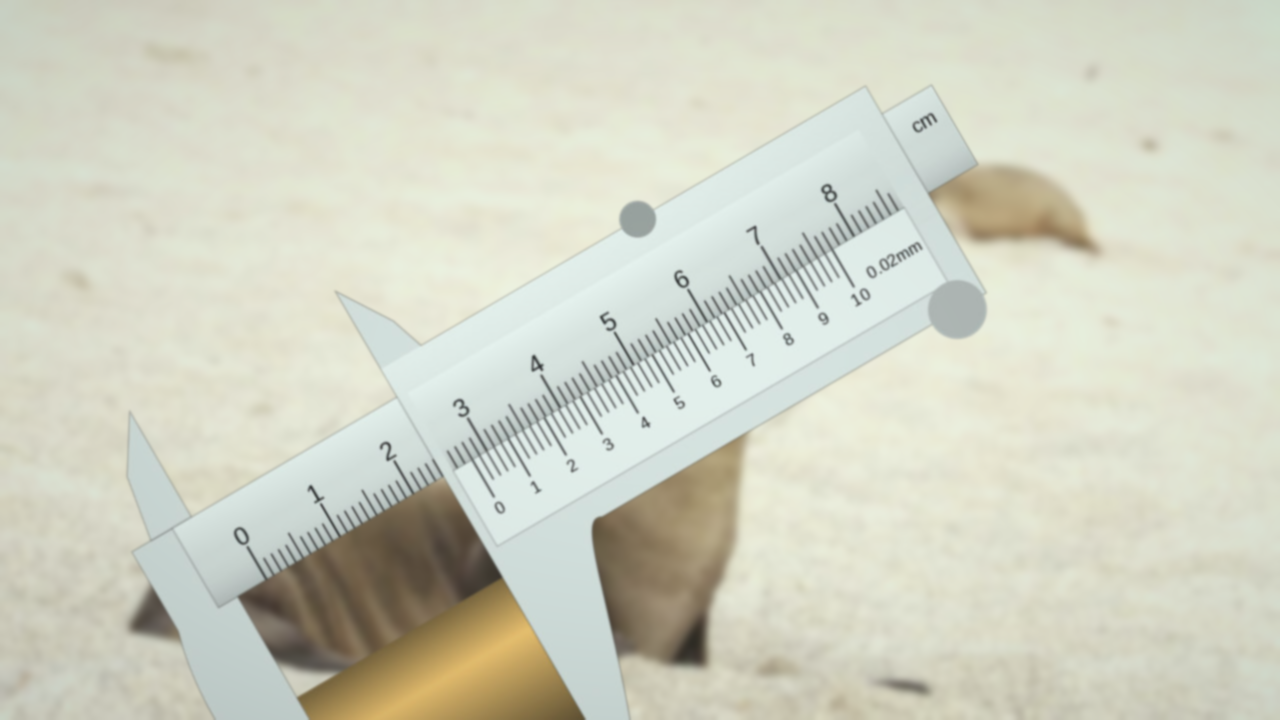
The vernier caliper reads 28.0 mm
